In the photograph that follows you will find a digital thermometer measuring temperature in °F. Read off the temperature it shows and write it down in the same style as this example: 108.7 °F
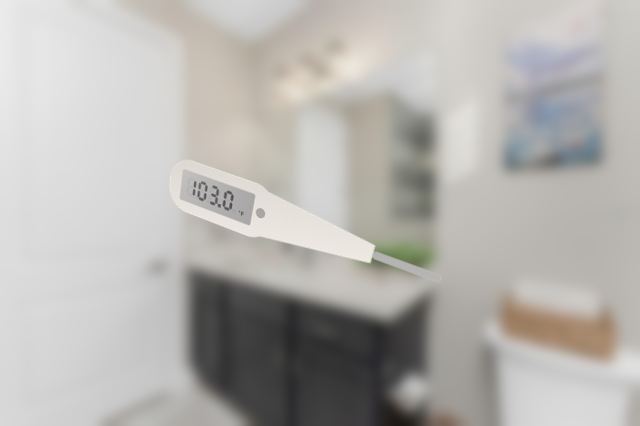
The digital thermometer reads 103.0 °F
